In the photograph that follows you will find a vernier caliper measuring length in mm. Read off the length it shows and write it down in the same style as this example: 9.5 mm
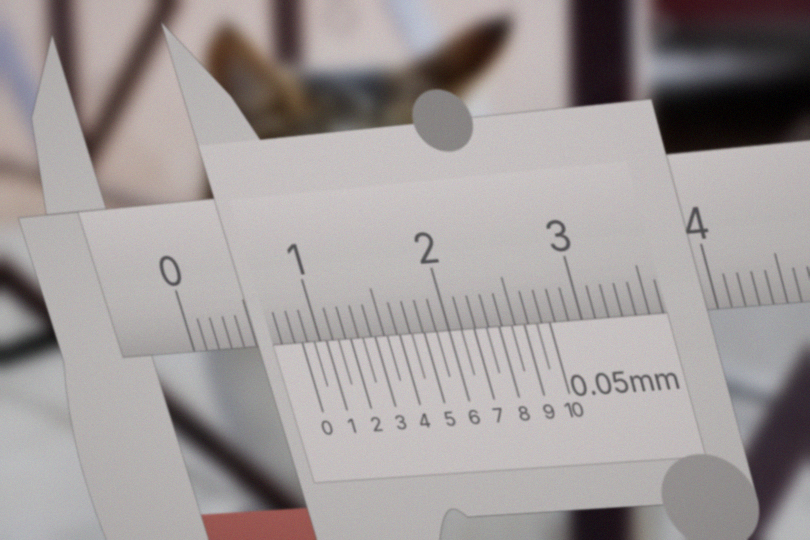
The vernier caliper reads 8.6 mm
